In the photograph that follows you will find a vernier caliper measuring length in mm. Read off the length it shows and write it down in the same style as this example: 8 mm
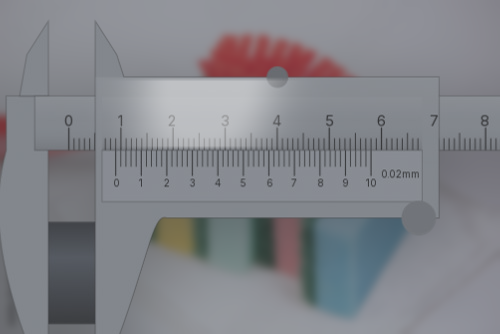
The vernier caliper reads 9.0 mm
